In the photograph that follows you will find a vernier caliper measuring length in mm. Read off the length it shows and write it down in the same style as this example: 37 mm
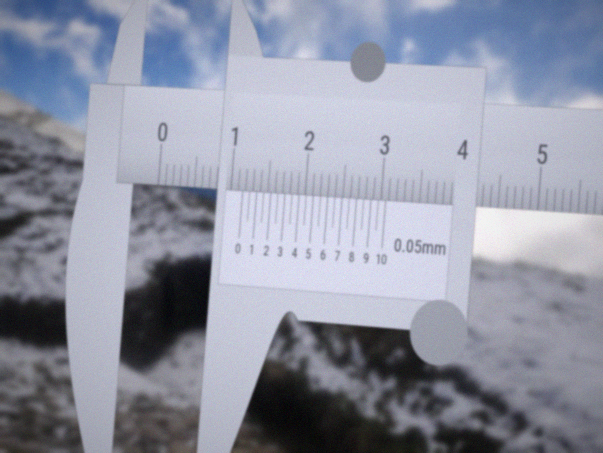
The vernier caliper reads 11.6 mm
